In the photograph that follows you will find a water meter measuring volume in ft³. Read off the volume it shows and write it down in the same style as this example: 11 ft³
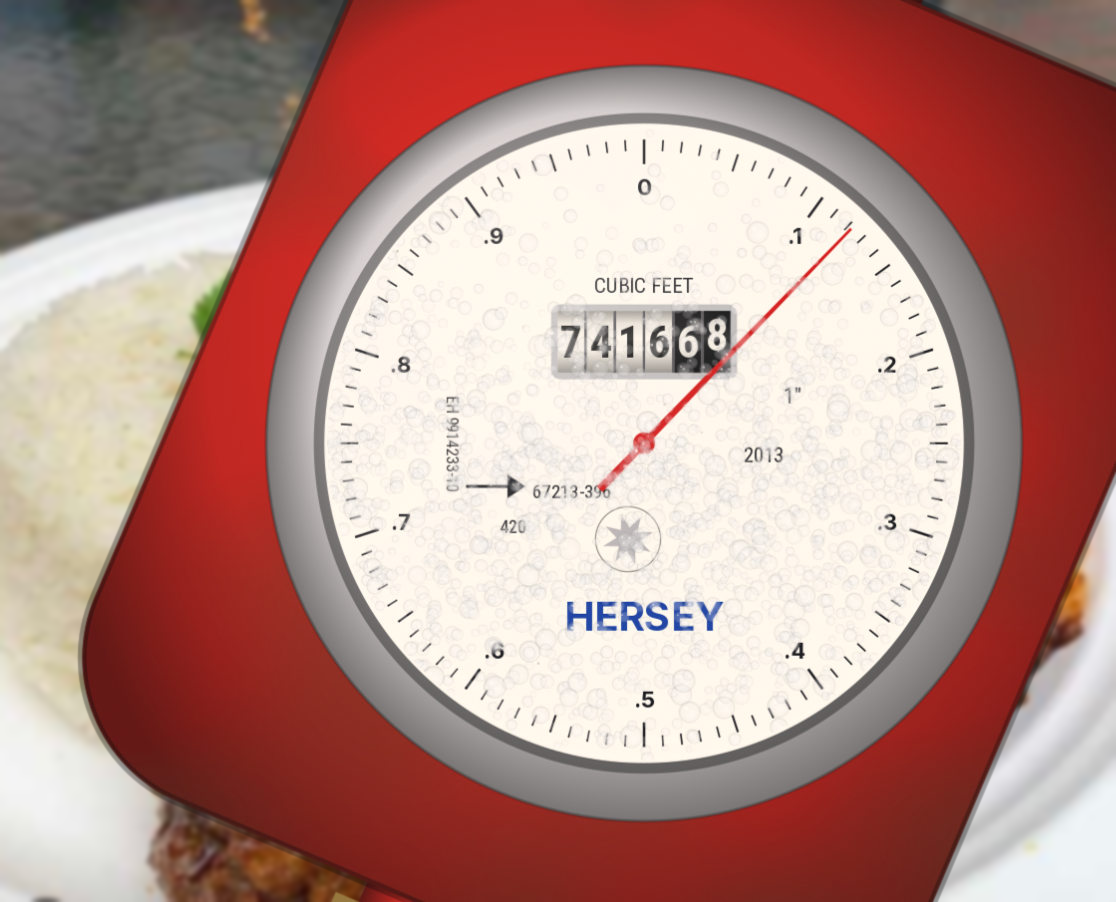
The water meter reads 741668.12 ft³
